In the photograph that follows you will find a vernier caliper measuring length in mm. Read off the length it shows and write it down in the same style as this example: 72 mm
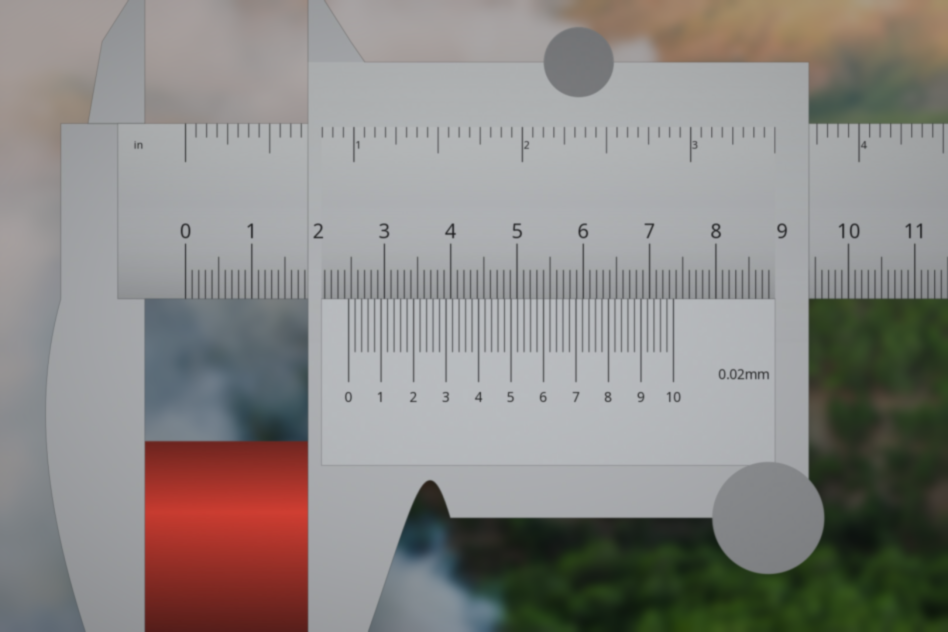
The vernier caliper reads 24.6 mm
